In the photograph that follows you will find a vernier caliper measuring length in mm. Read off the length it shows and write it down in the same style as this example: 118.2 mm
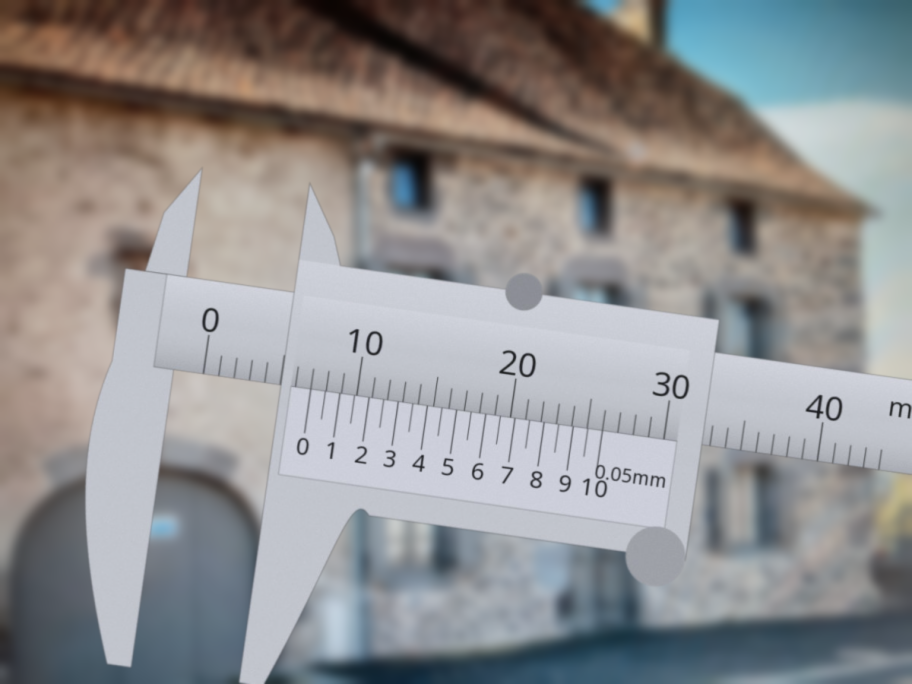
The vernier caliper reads 7.0 mm
